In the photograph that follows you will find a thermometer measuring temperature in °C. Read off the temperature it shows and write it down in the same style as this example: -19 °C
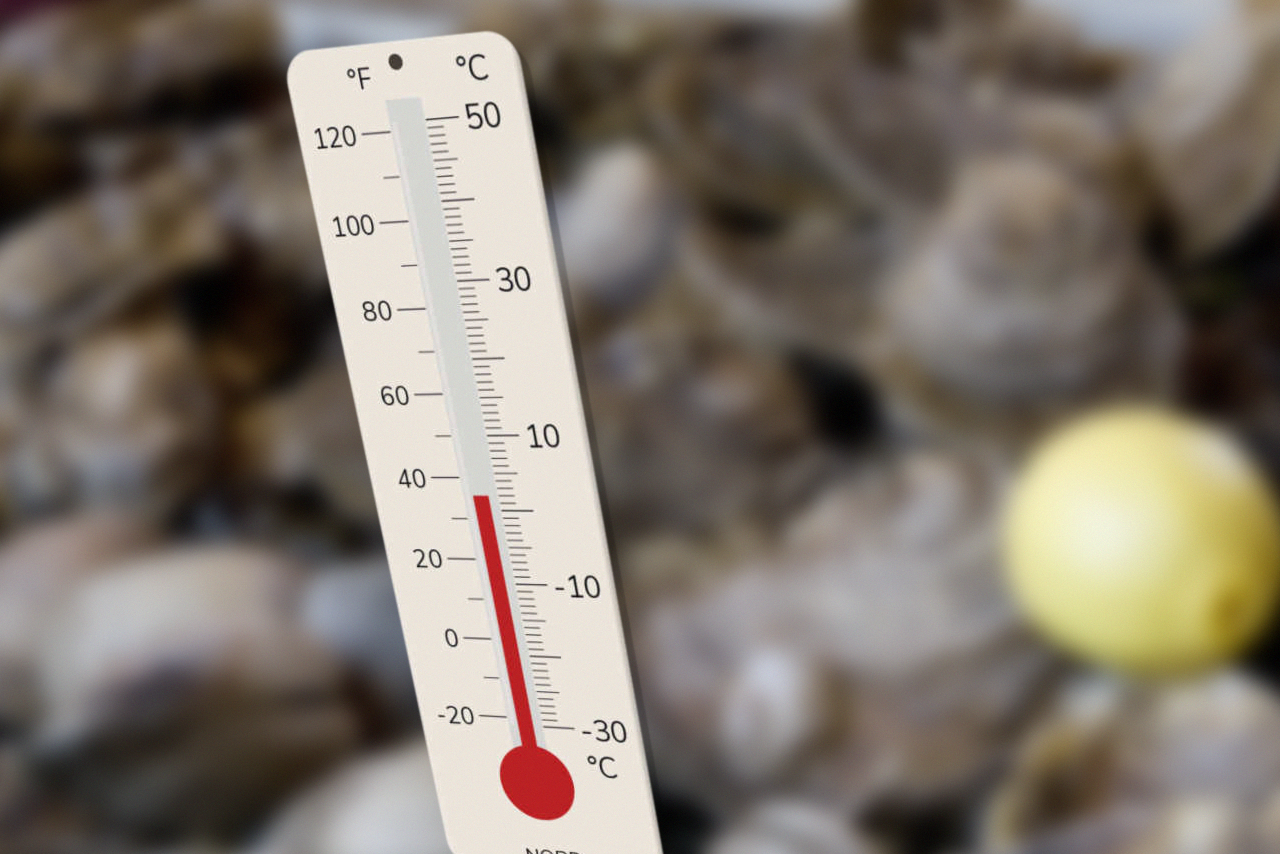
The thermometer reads 2 °C
